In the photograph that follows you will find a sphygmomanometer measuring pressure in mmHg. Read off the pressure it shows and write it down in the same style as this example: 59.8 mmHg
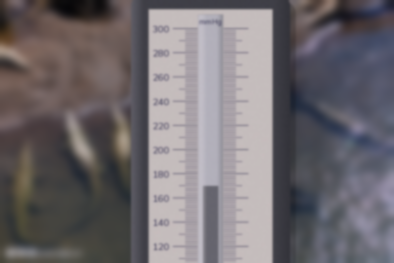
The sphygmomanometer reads 170 mmHg
